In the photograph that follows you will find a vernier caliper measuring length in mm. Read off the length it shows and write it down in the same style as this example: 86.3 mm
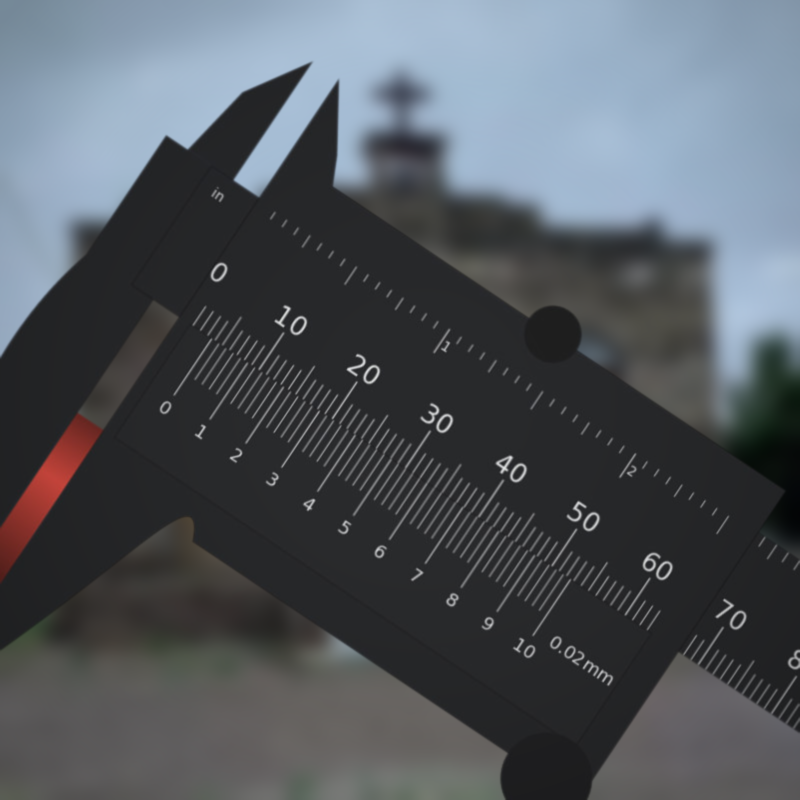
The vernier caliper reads 3.6 mm
